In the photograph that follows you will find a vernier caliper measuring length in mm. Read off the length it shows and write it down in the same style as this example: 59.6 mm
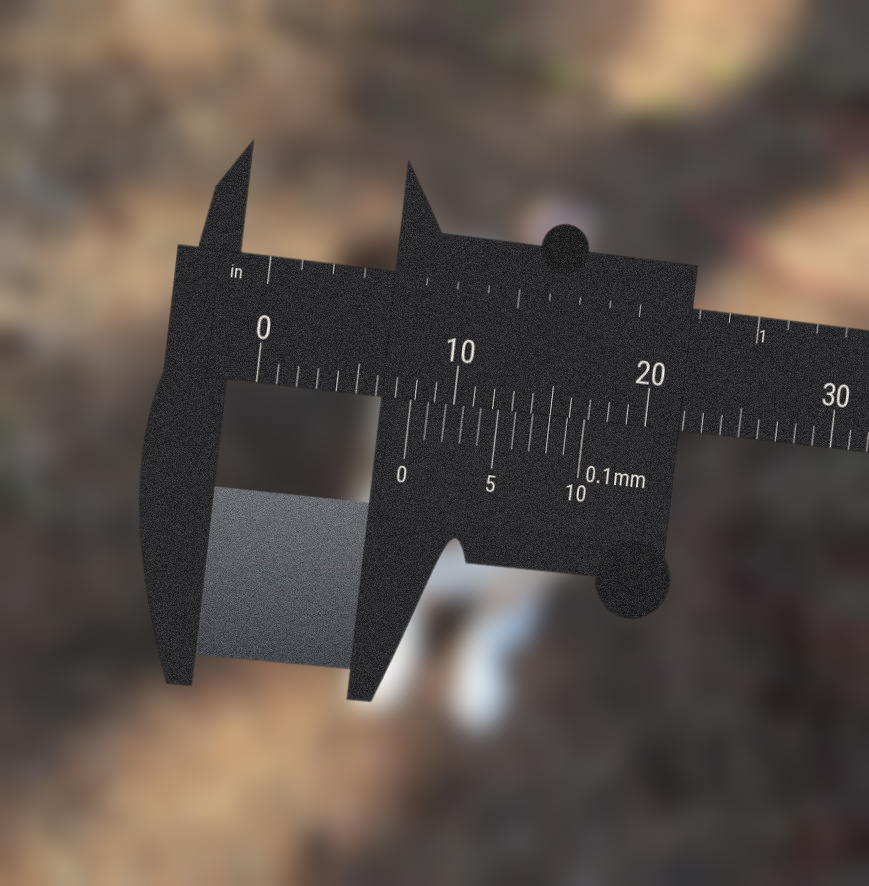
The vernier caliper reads 7.8 mm
